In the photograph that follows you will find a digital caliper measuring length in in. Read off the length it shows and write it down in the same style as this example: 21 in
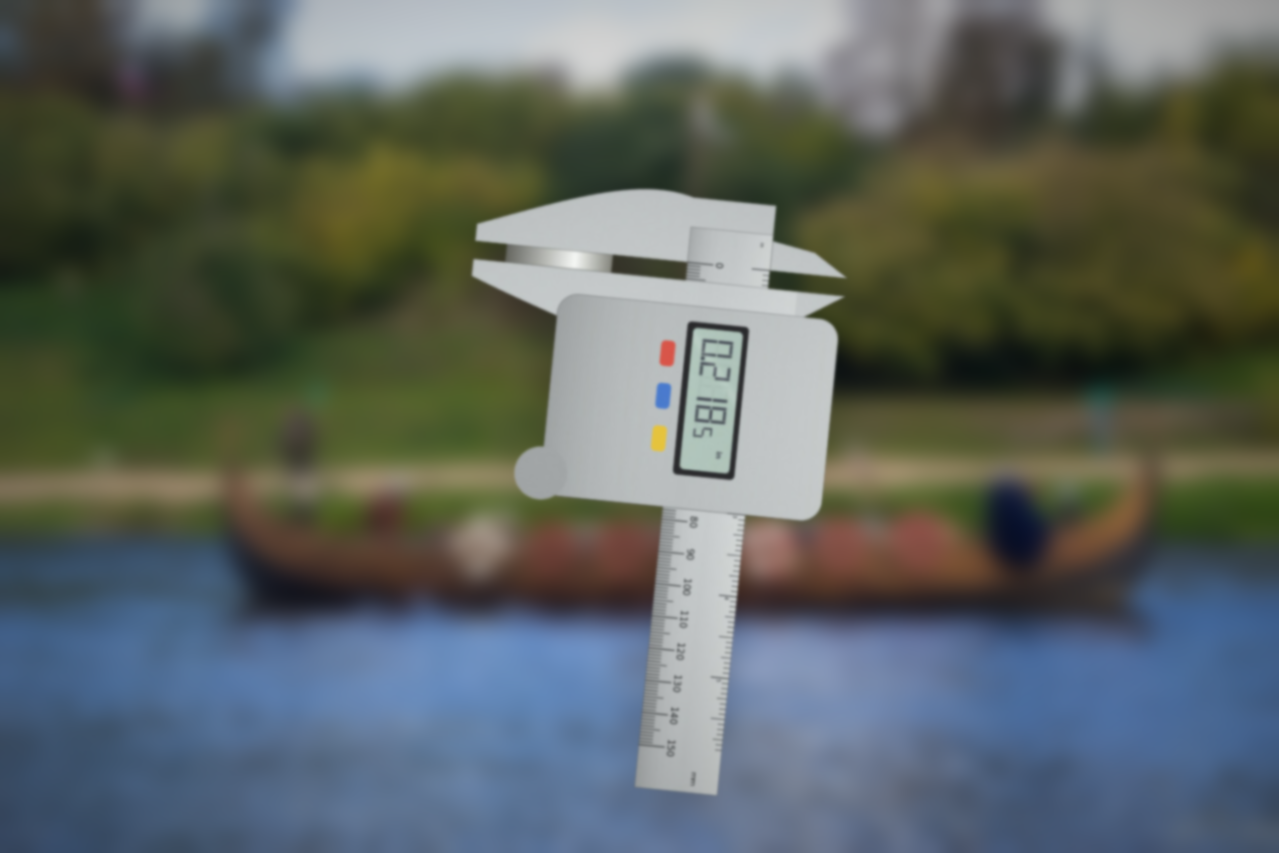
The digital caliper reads 0.2185 in
